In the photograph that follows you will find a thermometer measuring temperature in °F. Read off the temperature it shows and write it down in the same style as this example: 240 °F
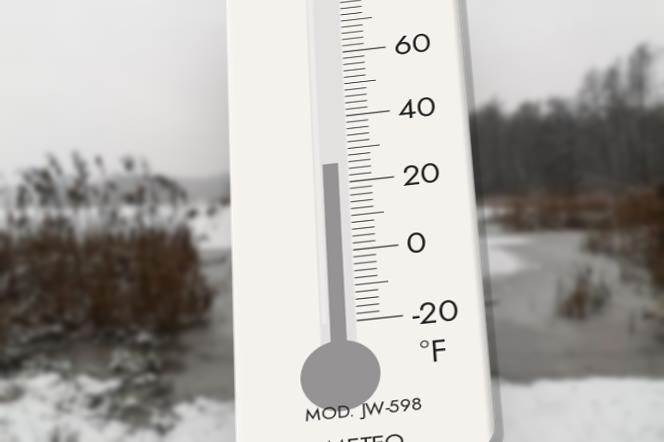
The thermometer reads 26 °F
